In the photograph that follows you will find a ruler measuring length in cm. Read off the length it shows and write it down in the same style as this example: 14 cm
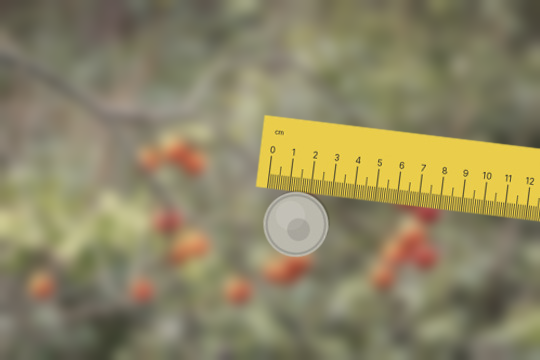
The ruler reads 3 cm
